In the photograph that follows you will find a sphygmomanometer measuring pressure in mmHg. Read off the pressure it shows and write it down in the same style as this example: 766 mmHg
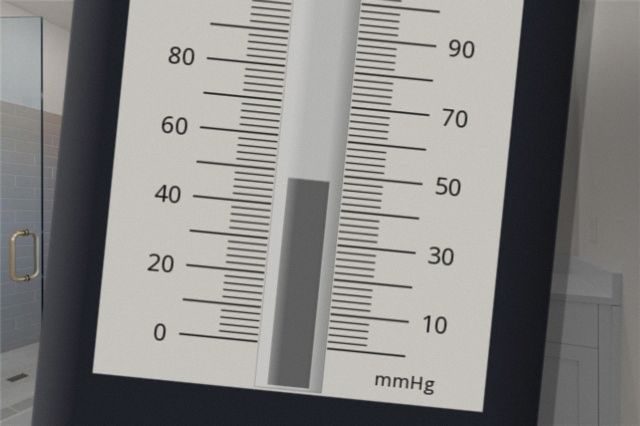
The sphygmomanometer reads 48 mmHg
